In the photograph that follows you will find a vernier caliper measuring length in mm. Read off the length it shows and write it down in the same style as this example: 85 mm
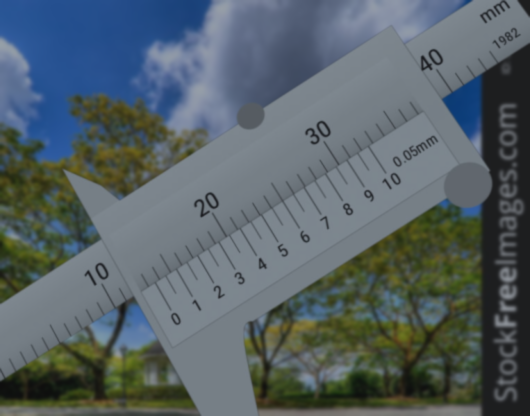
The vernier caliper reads 13.6 mm
